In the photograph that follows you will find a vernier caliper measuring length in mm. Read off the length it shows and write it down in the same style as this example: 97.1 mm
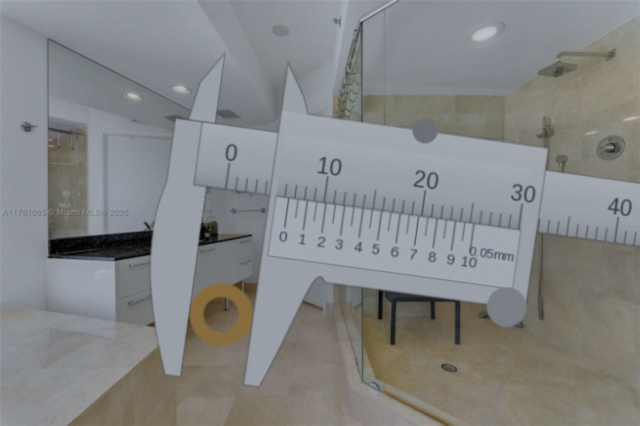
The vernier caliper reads 6.4 mm
